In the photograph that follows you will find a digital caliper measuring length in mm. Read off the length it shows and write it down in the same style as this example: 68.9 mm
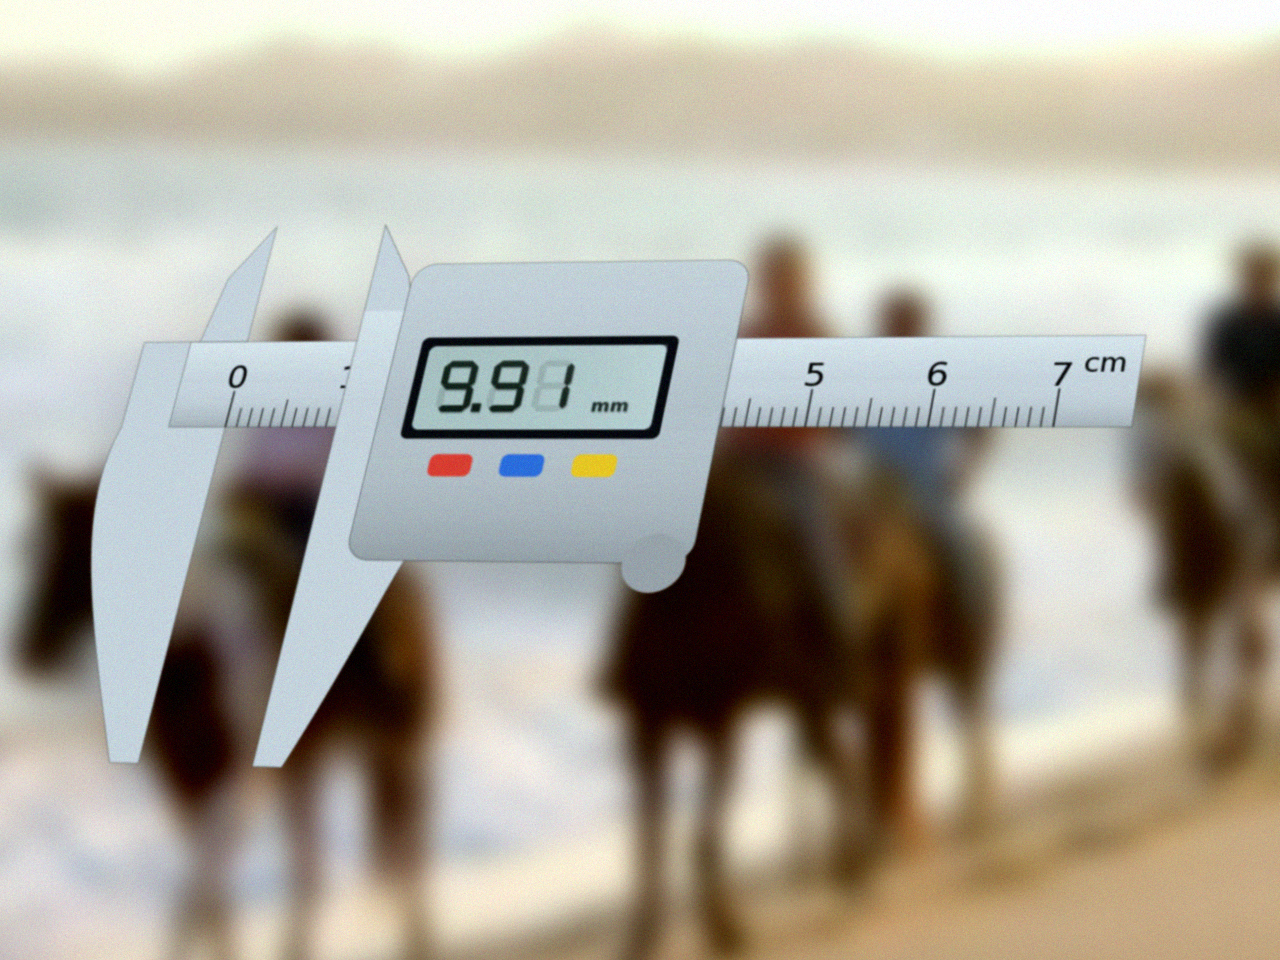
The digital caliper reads 9.91 mm
